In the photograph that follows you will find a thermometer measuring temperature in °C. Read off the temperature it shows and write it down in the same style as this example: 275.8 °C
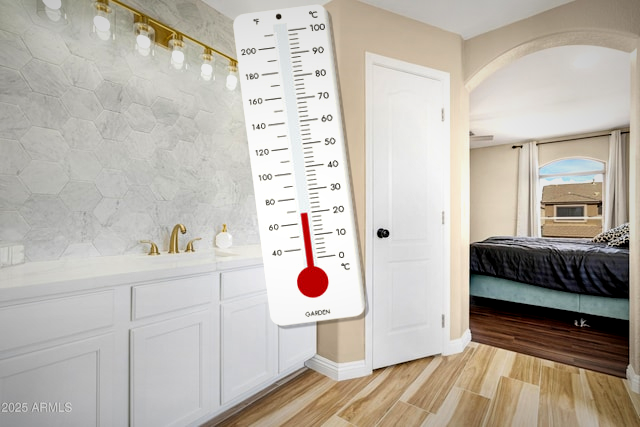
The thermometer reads 20 °C
